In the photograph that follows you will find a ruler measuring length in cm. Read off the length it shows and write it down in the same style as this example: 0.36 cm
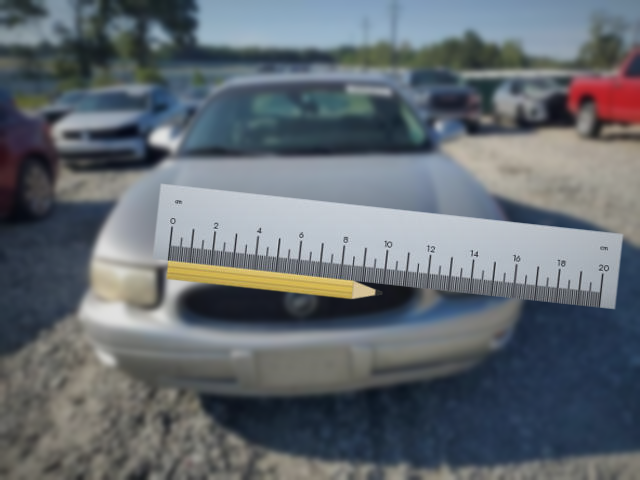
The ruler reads 10 cm
